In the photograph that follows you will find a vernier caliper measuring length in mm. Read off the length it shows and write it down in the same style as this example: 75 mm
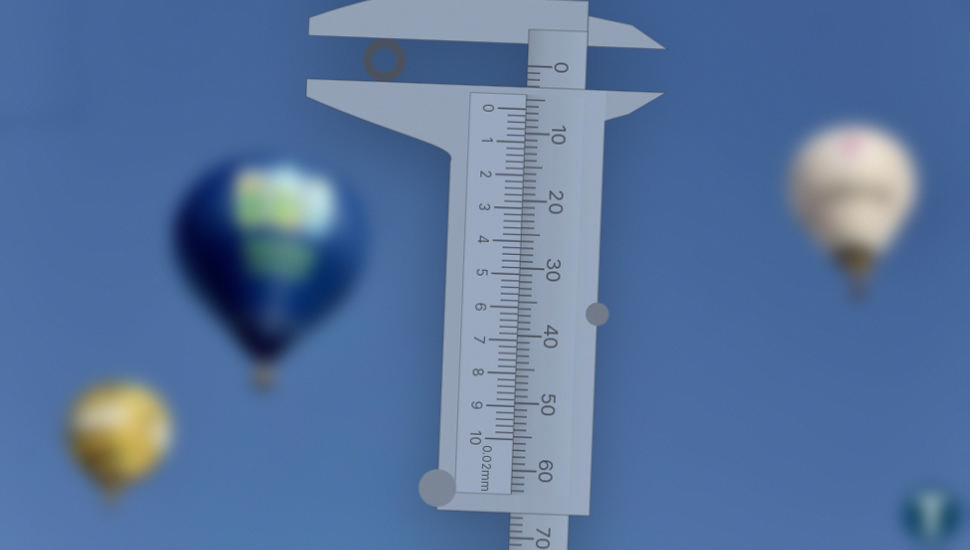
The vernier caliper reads 6.4 mm
